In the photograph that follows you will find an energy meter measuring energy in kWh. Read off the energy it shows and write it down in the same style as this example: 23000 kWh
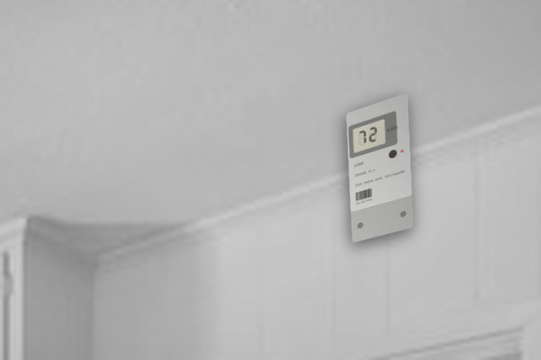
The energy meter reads 72 kWh
